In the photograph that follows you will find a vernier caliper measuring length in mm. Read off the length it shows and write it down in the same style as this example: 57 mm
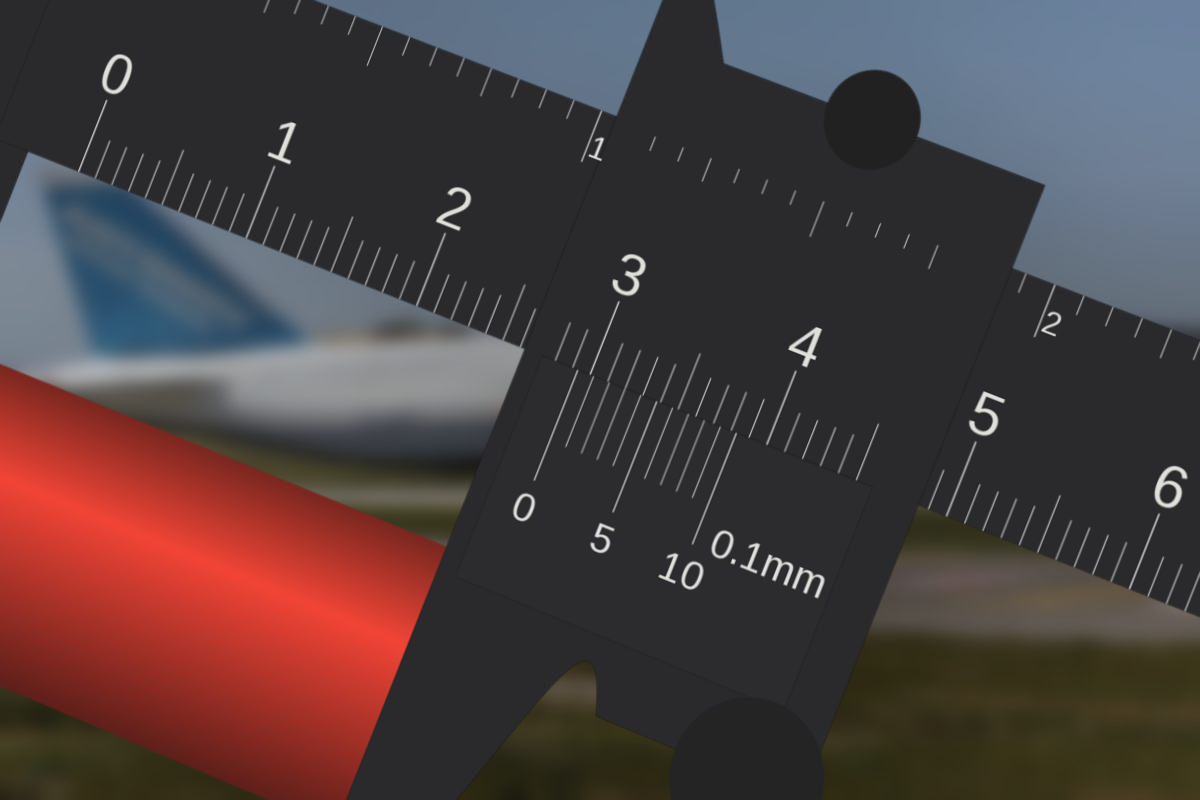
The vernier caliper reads 29.3 mm
